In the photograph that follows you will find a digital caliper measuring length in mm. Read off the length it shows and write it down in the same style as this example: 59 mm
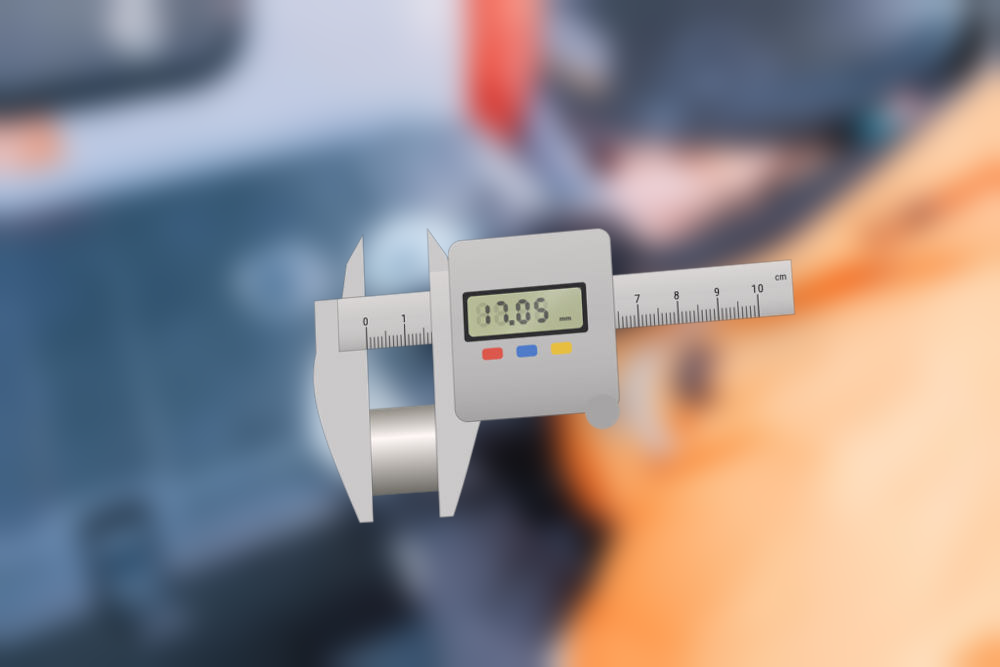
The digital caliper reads 17.05 mm
